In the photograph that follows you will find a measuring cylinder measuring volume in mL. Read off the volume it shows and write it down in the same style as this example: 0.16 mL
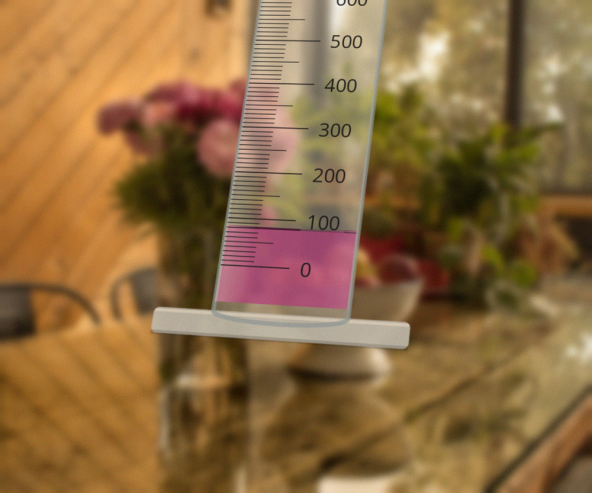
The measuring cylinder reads 80 mL
